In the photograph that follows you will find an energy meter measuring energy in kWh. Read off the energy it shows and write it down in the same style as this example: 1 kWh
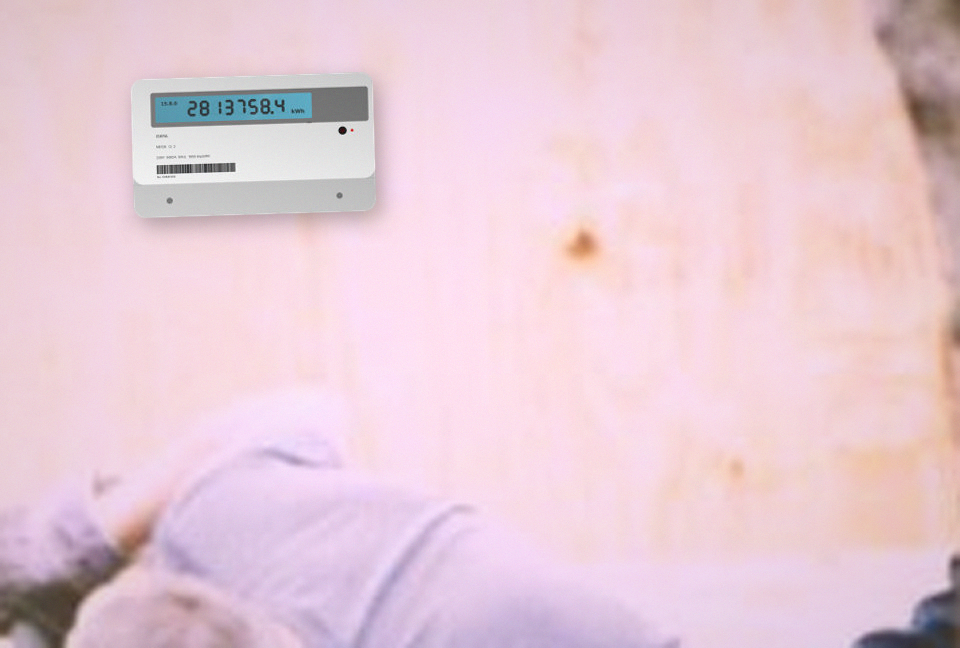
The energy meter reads 2813758.4 kWh
